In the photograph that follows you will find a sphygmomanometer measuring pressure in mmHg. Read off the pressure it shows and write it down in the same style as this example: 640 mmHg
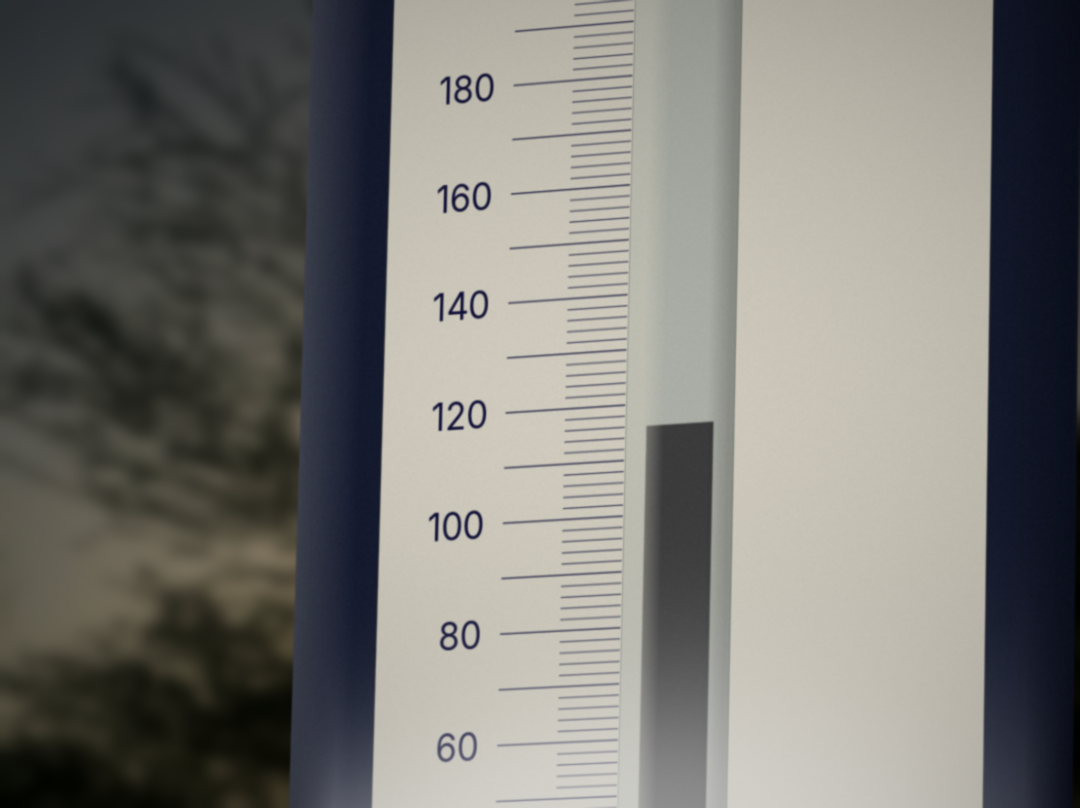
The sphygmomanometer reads 116 mmHg
